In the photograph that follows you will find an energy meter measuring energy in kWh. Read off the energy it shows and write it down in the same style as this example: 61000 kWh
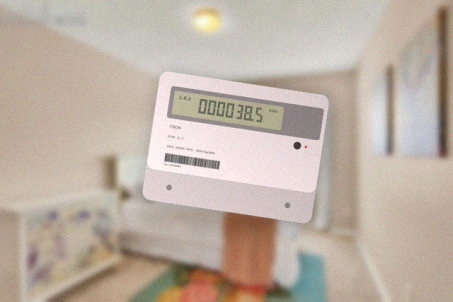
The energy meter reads 38.5 kWh
